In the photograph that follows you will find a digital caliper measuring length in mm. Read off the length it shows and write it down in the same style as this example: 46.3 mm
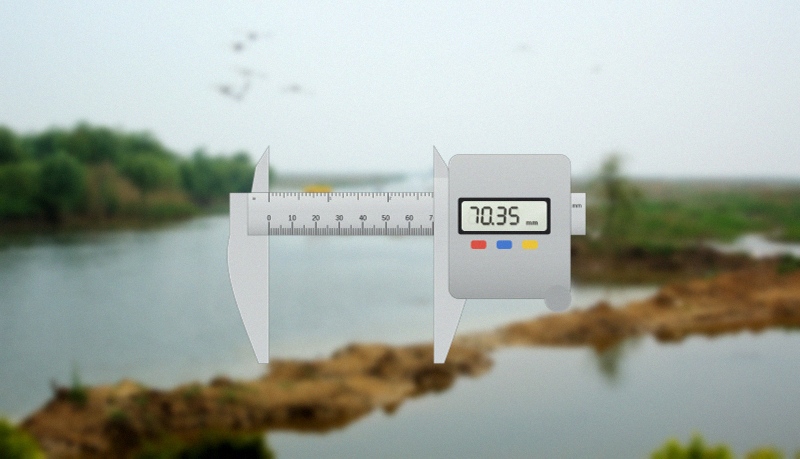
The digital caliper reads 70.35 mm
